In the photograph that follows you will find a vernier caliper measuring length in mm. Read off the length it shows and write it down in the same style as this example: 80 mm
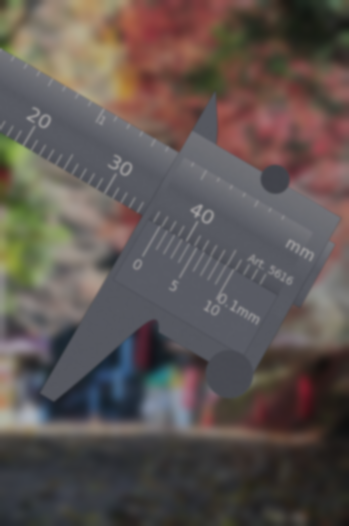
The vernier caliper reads 36.8 mm
